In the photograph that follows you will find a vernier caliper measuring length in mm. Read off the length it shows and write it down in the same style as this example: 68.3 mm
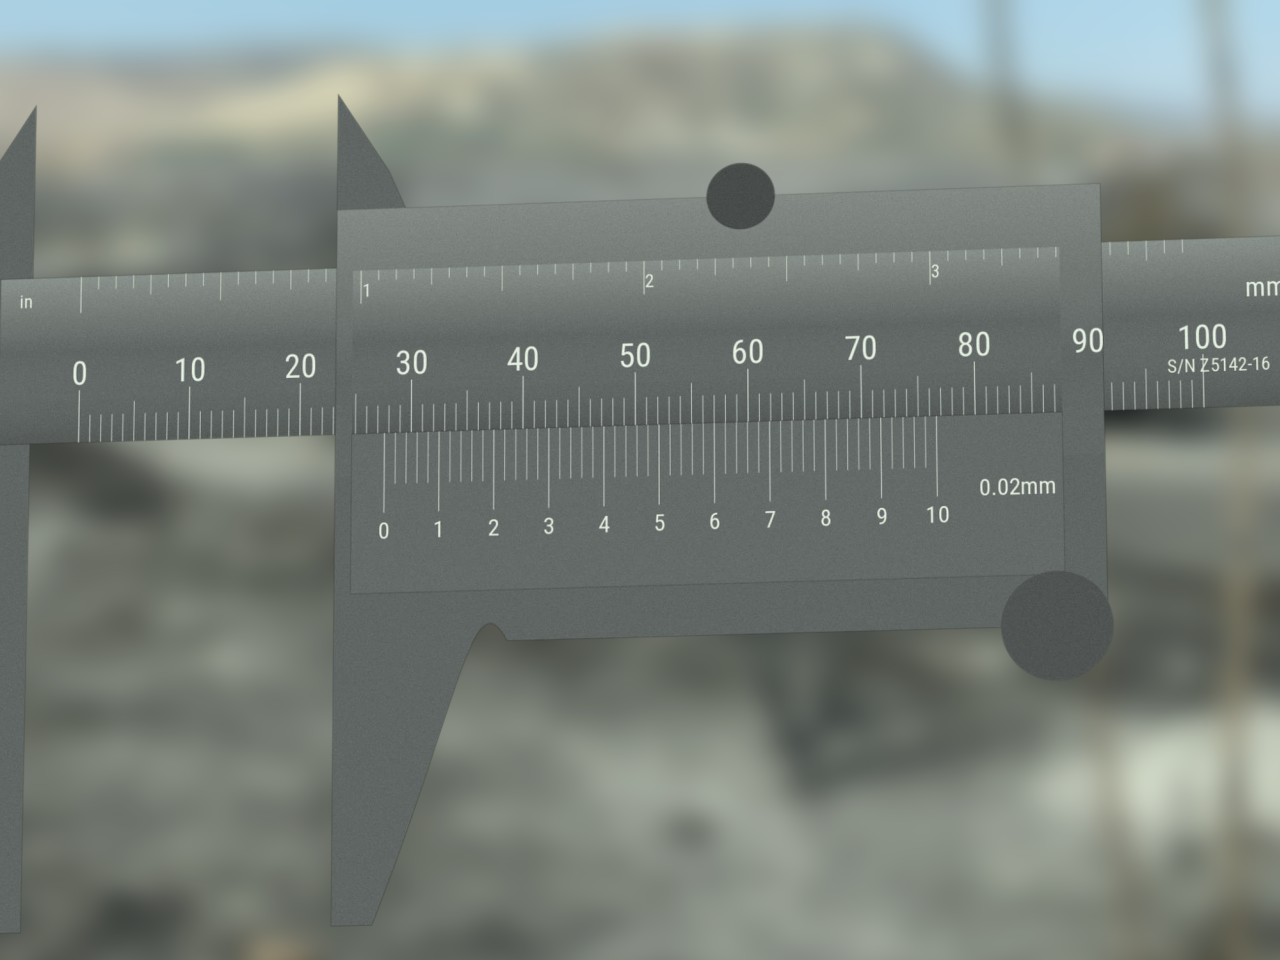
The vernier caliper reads 27.6 mm
